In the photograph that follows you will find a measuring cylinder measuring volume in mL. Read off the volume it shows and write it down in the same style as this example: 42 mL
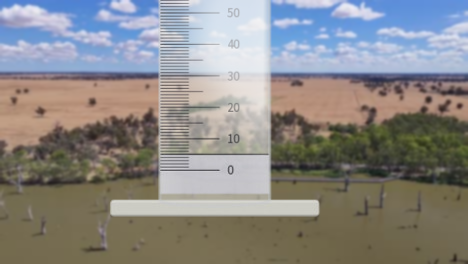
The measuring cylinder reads 5 mL
